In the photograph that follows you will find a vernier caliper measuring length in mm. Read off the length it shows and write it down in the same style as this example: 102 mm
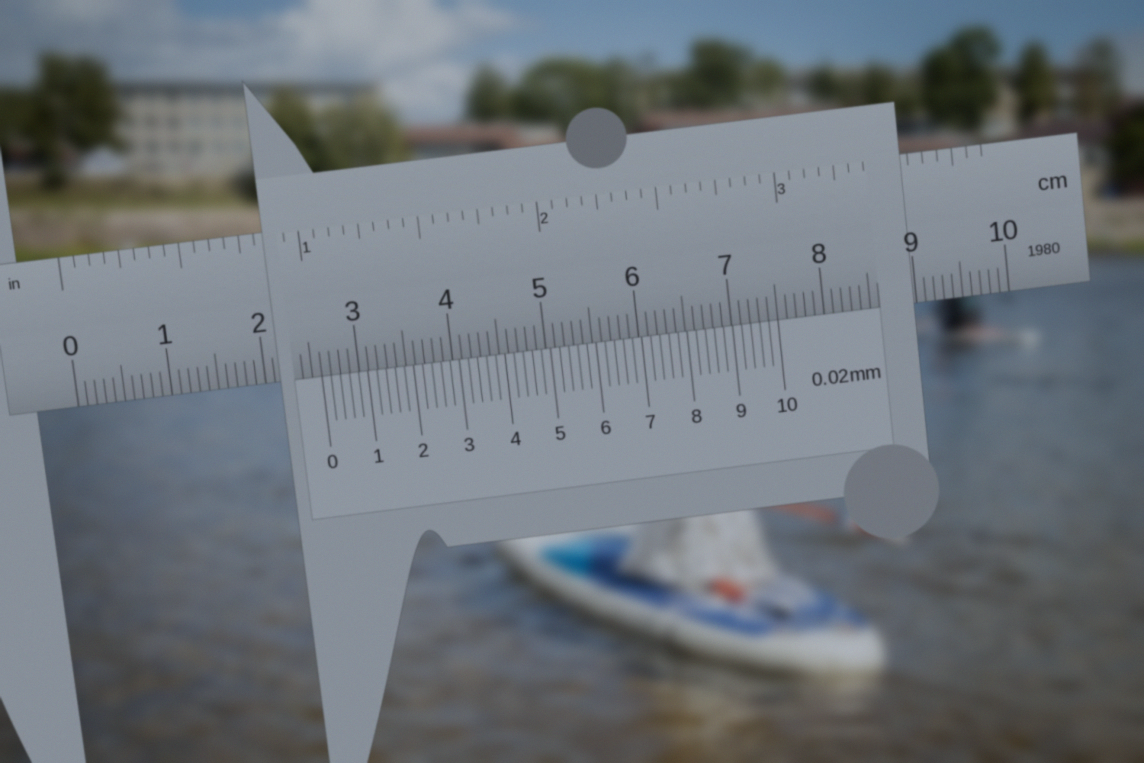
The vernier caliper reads 26.0 mm
